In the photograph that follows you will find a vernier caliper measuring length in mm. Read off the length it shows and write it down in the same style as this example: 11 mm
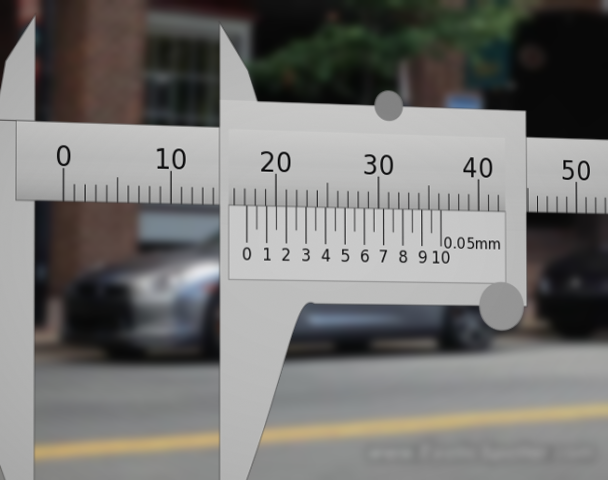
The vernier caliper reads 17.2 mm
